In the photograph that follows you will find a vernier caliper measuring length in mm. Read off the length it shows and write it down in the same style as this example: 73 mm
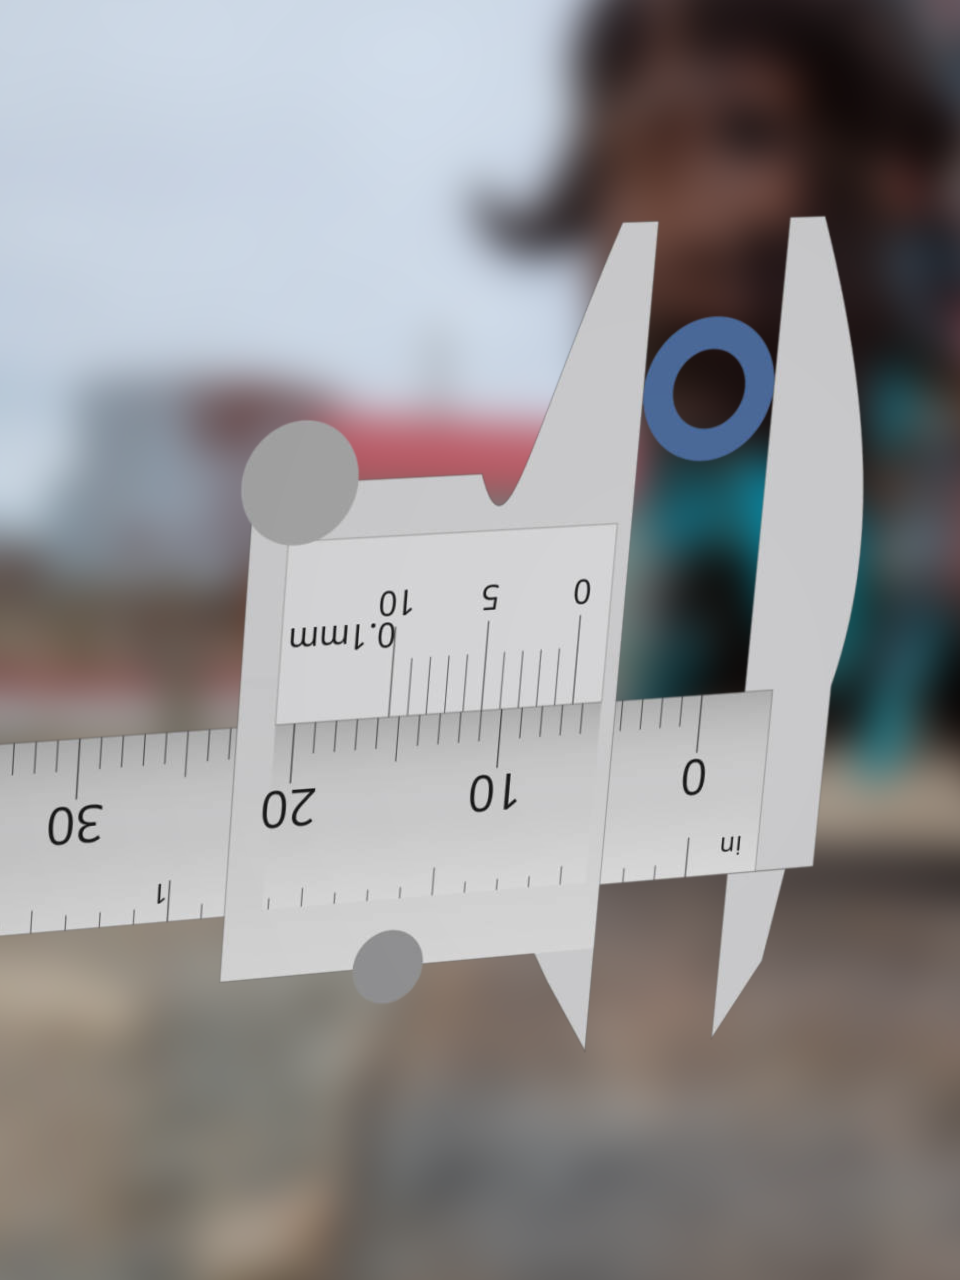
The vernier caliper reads 6.5 mm
